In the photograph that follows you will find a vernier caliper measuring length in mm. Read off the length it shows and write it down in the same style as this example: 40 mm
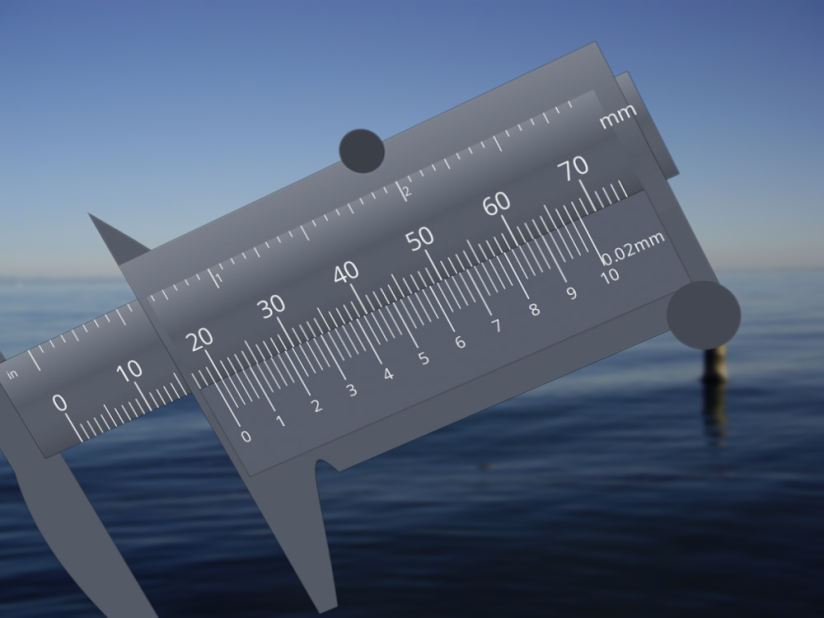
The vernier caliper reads 19.0 mm
